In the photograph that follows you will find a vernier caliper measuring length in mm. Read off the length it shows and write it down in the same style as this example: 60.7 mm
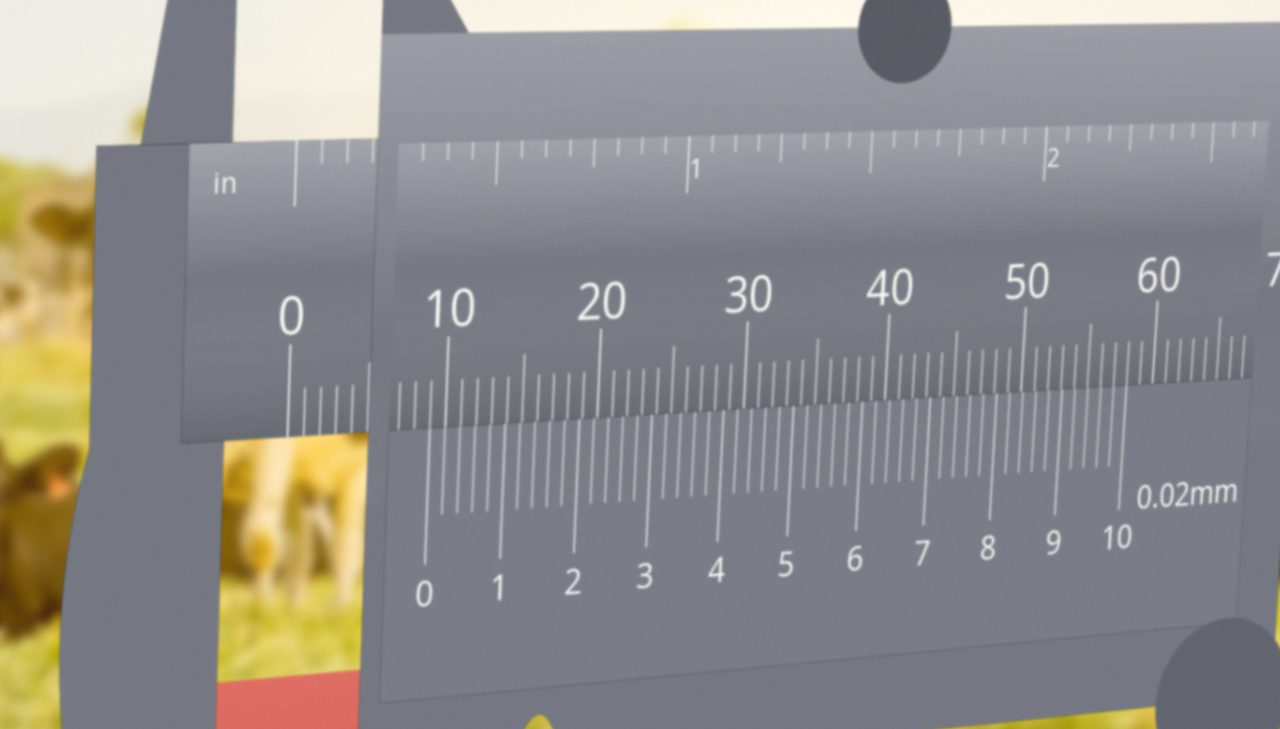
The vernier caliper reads 9.0 mm
